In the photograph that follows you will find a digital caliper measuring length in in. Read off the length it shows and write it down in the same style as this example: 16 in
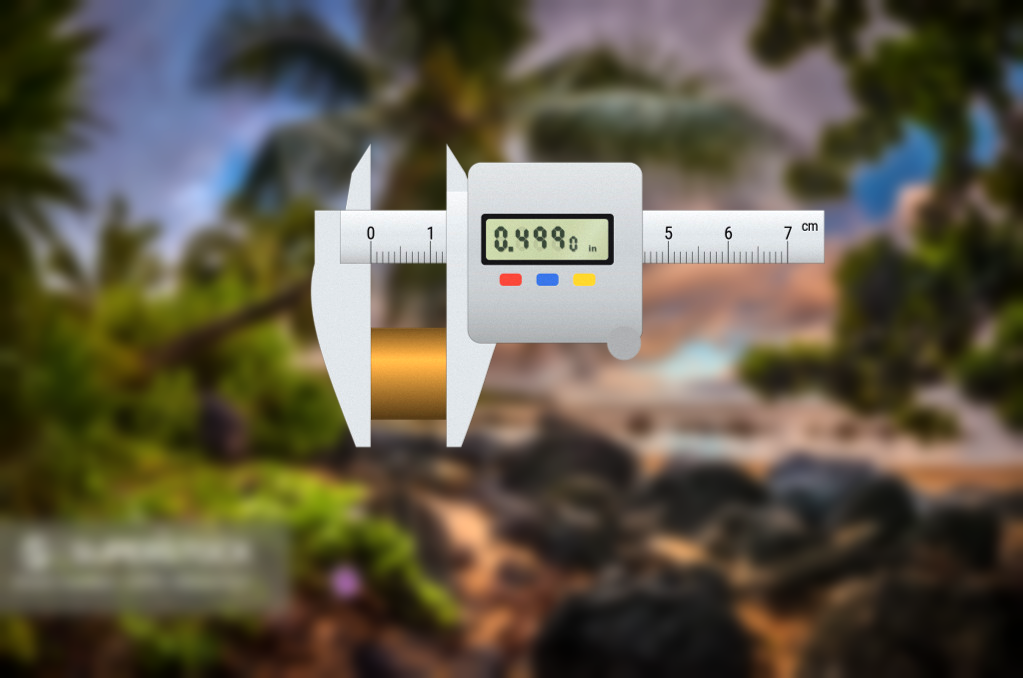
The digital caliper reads 0.4990 in
